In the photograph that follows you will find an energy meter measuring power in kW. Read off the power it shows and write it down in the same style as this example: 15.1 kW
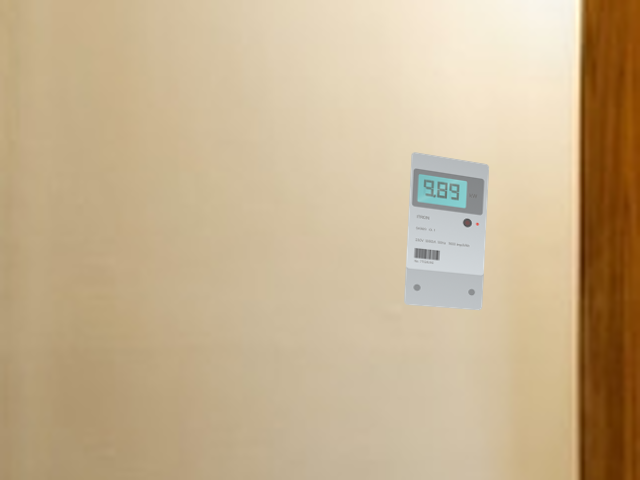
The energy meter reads 9.89 kW
